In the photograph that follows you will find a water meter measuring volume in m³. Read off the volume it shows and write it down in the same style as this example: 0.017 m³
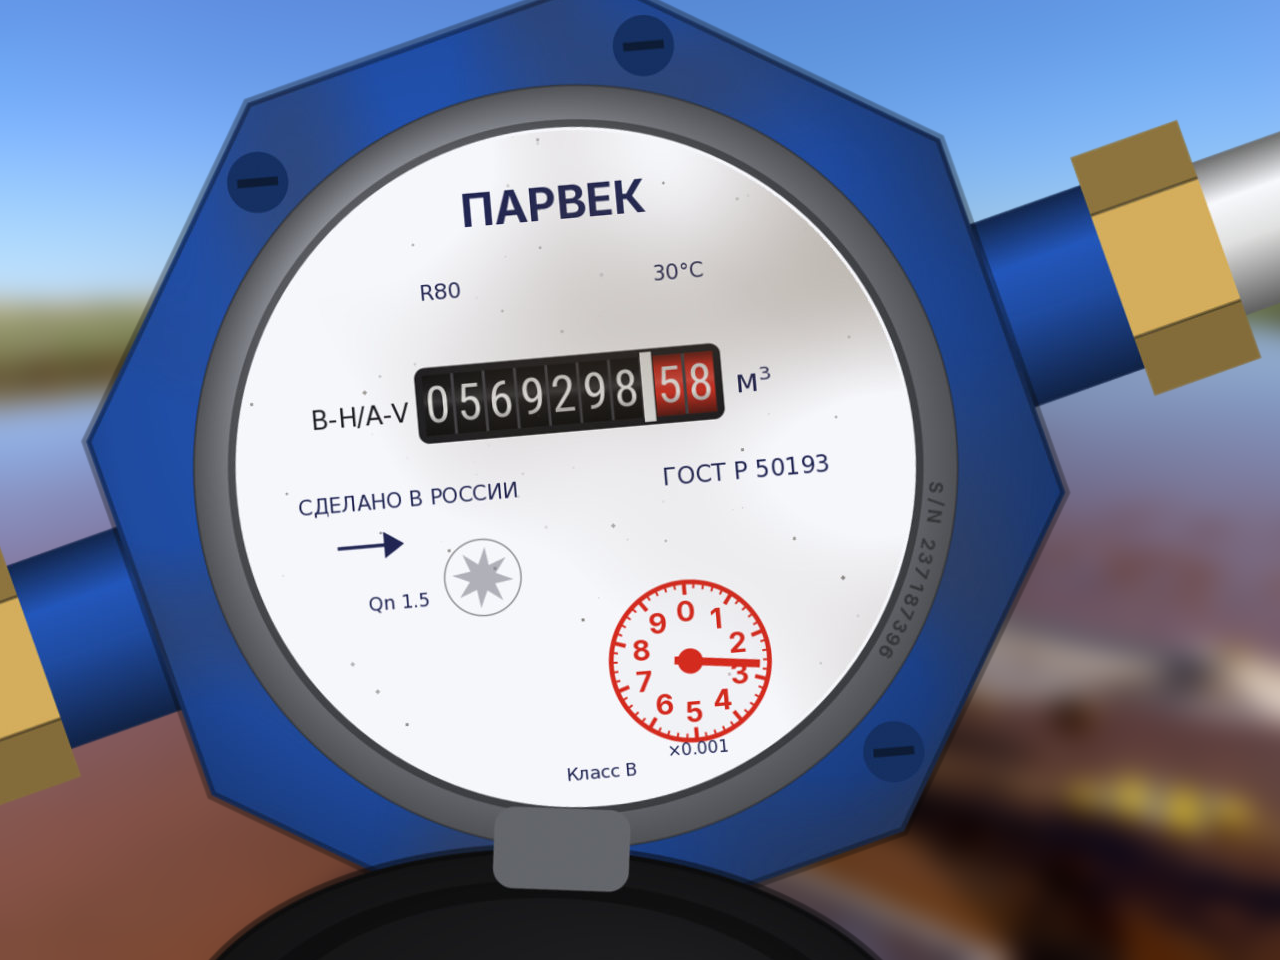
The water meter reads 569298.582 m³
